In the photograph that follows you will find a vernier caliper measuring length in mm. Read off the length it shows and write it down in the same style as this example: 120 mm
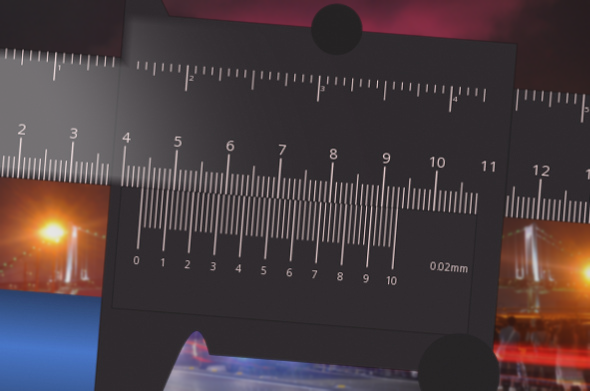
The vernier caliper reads 44.0 mm
